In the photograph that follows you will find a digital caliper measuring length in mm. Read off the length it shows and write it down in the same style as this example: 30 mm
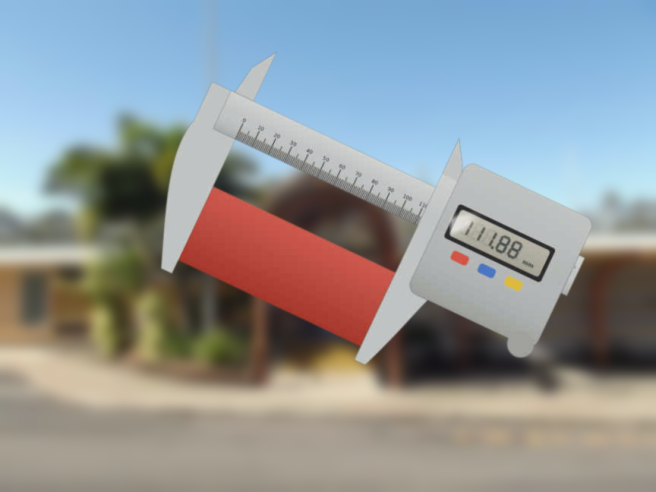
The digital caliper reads 111.88 mm
